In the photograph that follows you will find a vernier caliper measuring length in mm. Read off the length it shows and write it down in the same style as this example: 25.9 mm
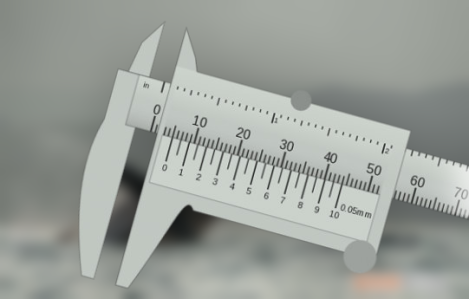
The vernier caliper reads 5.0 mm
